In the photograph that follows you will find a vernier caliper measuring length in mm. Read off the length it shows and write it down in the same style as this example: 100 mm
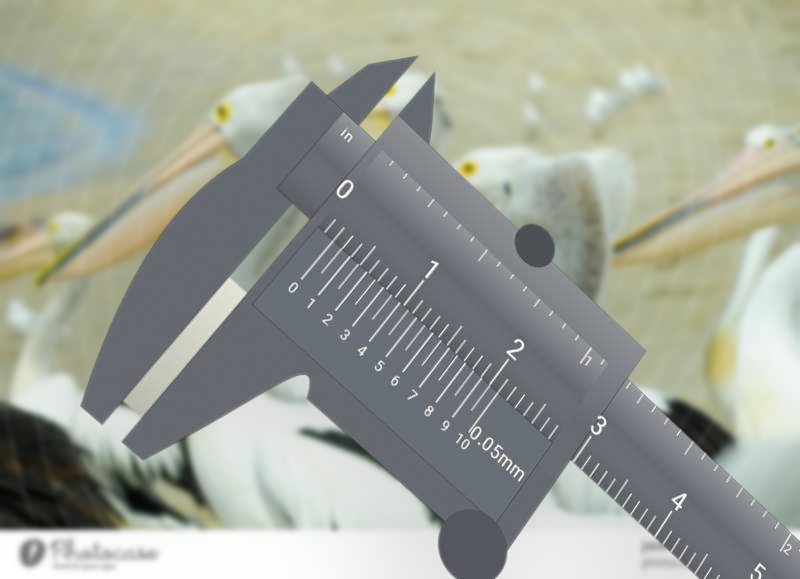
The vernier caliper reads 2.0 mm
